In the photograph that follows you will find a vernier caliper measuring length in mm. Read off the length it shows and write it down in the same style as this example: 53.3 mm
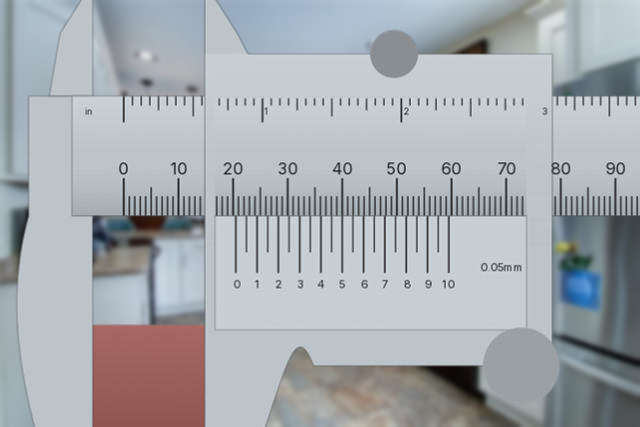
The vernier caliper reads 20.5 mm
